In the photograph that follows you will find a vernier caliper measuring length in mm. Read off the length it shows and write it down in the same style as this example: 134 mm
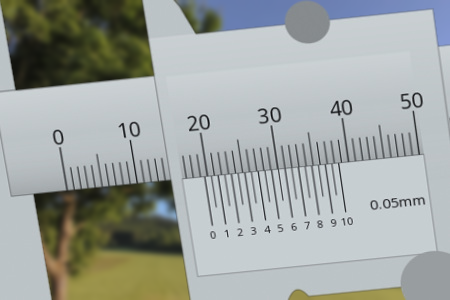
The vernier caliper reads 19.6 mm
